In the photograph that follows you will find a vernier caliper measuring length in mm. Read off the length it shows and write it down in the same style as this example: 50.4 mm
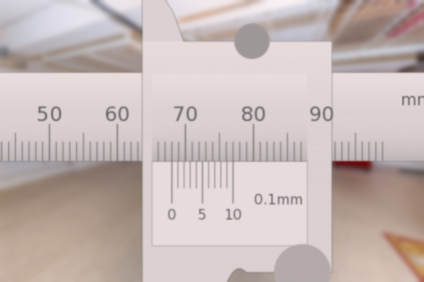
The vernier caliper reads 68.0 mm
